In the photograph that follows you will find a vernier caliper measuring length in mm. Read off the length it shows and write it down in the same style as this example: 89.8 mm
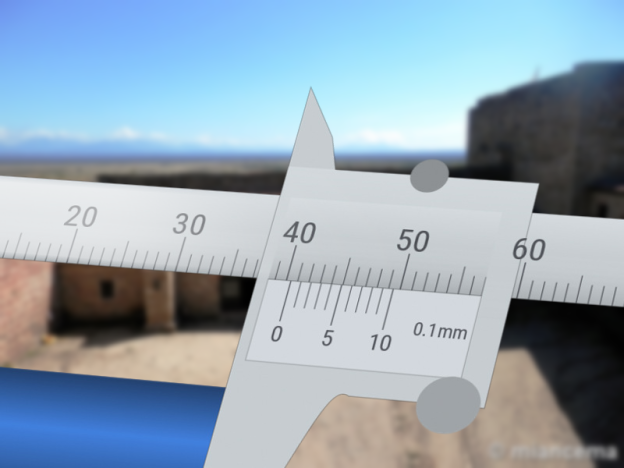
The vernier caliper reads 40.4 mm
